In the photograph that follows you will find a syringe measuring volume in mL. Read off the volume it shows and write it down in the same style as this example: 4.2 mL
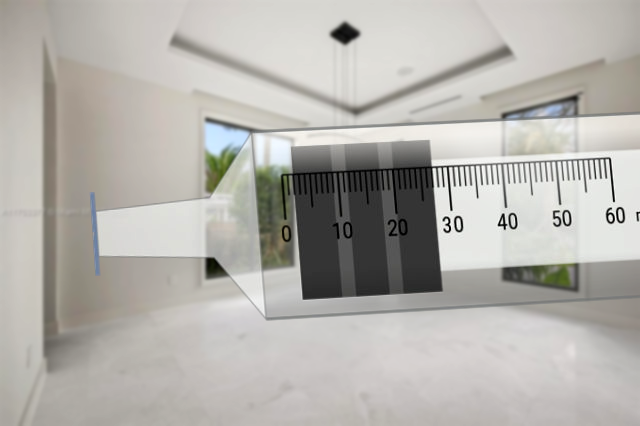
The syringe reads 2 mL
